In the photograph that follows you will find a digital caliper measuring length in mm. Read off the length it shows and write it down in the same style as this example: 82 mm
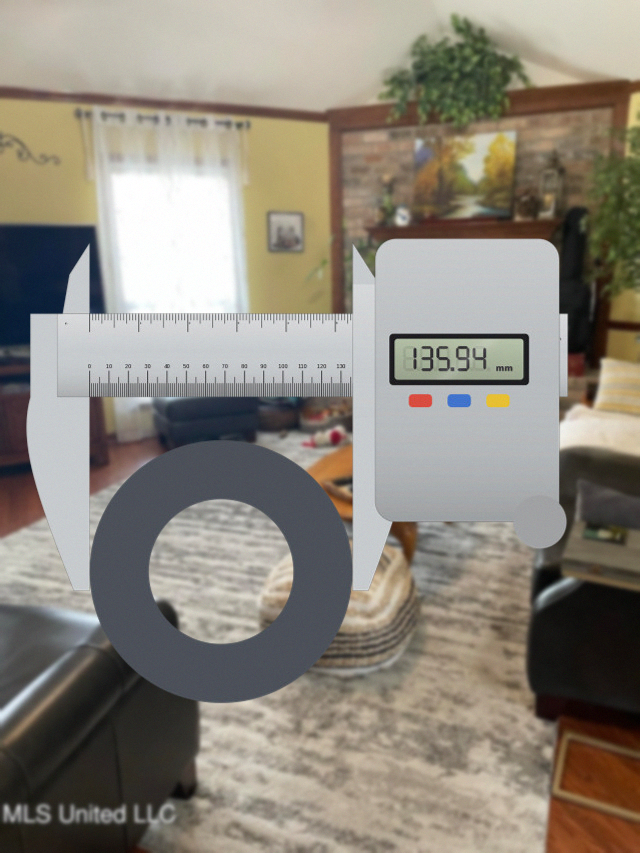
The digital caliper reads 135.94 mm
